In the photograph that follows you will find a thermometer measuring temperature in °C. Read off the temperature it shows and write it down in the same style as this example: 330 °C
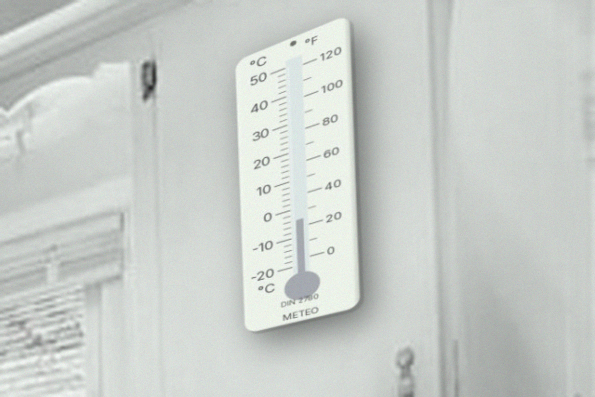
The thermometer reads -4 °C
